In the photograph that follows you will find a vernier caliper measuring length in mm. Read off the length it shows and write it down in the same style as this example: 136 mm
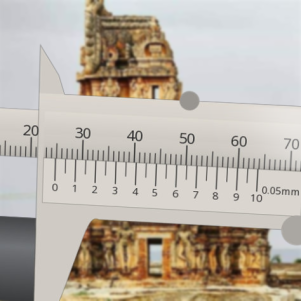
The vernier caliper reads 24.8 mm
